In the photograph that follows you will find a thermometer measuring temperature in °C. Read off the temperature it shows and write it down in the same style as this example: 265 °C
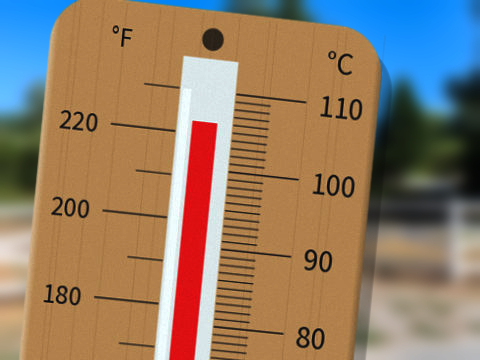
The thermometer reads 106 °C
